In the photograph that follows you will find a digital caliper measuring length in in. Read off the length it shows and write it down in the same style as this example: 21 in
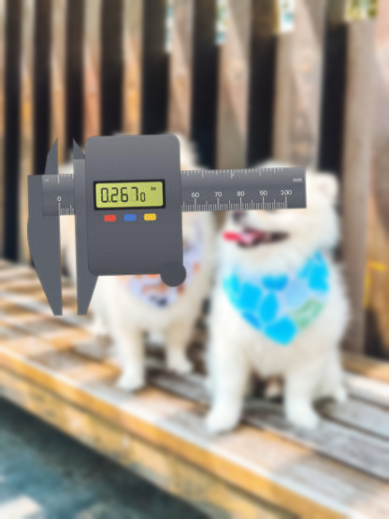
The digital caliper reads 0.2670 in
